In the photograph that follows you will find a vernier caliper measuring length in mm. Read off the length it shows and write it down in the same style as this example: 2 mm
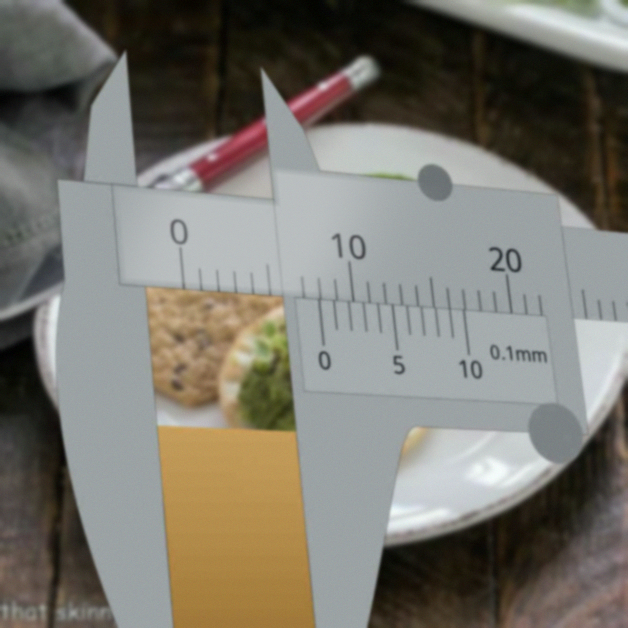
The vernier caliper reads 7.9 mm
